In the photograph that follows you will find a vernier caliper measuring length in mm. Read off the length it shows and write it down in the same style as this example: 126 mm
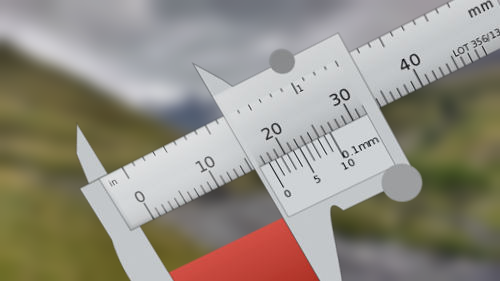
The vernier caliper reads 17.6 mm
